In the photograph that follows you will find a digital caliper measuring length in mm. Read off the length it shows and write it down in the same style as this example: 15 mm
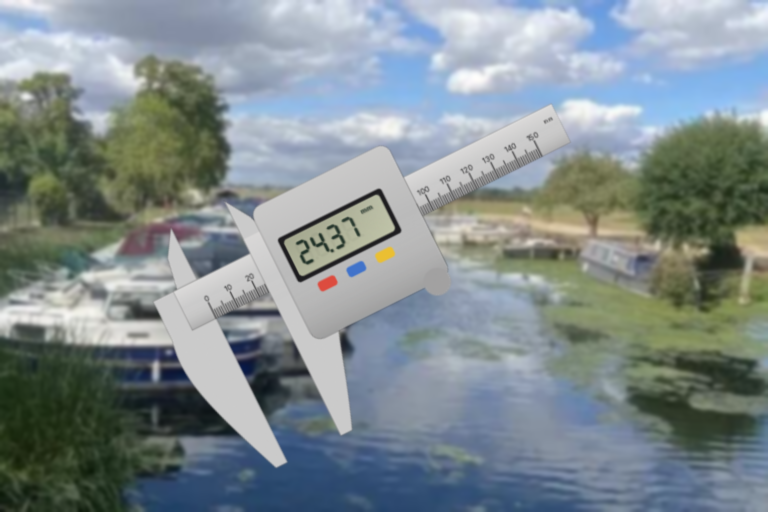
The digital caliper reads 24.37 mm
